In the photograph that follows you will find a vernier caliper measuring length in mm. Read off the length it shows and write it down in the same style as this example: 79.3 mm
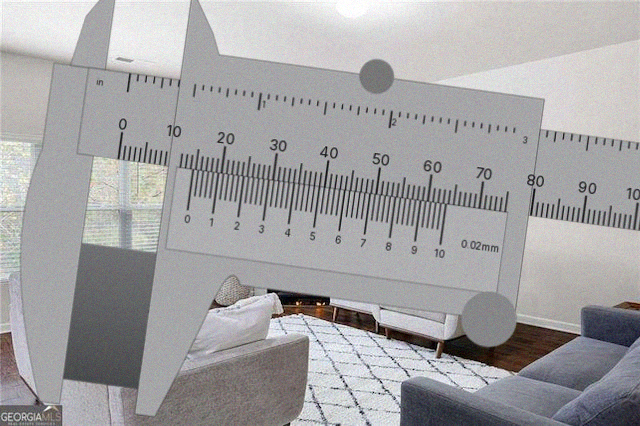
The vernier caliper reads 14.5 mm
